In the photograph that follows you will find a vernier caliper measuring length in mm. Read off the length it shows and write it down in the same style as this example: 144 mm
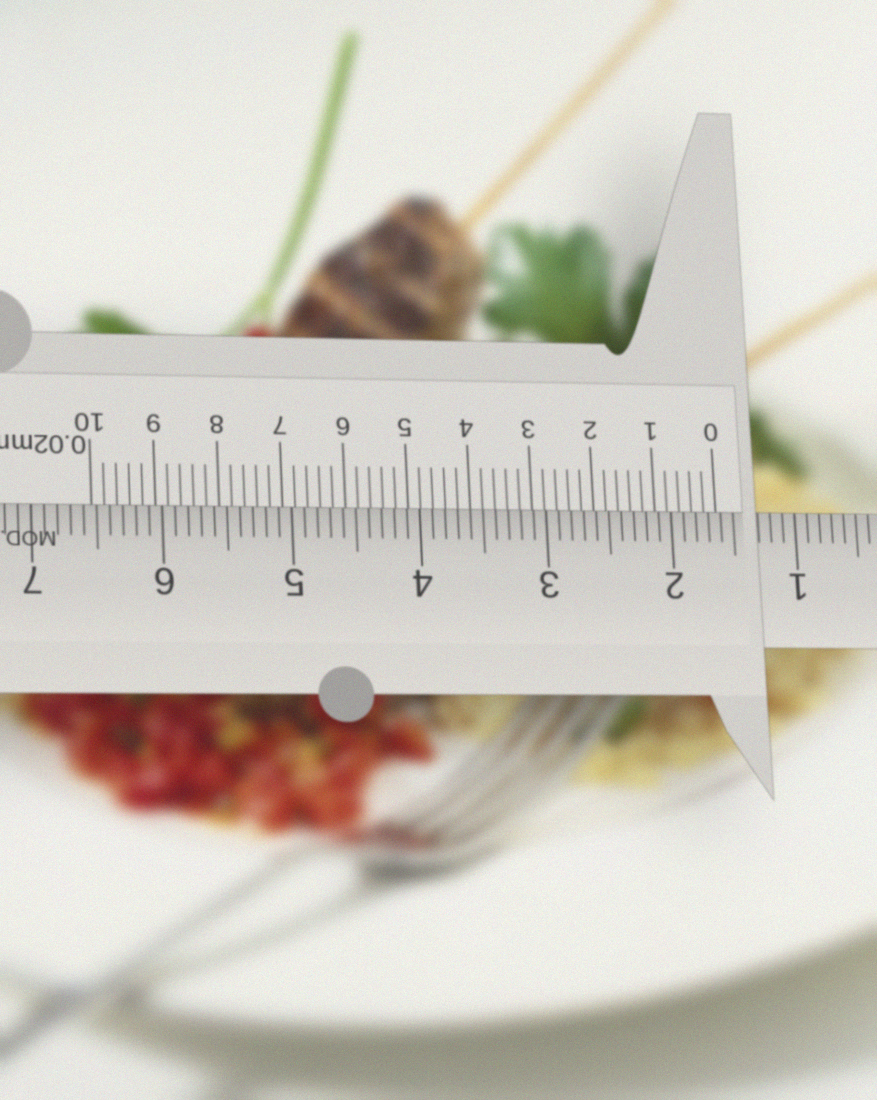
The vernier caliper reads 16.4 mm
